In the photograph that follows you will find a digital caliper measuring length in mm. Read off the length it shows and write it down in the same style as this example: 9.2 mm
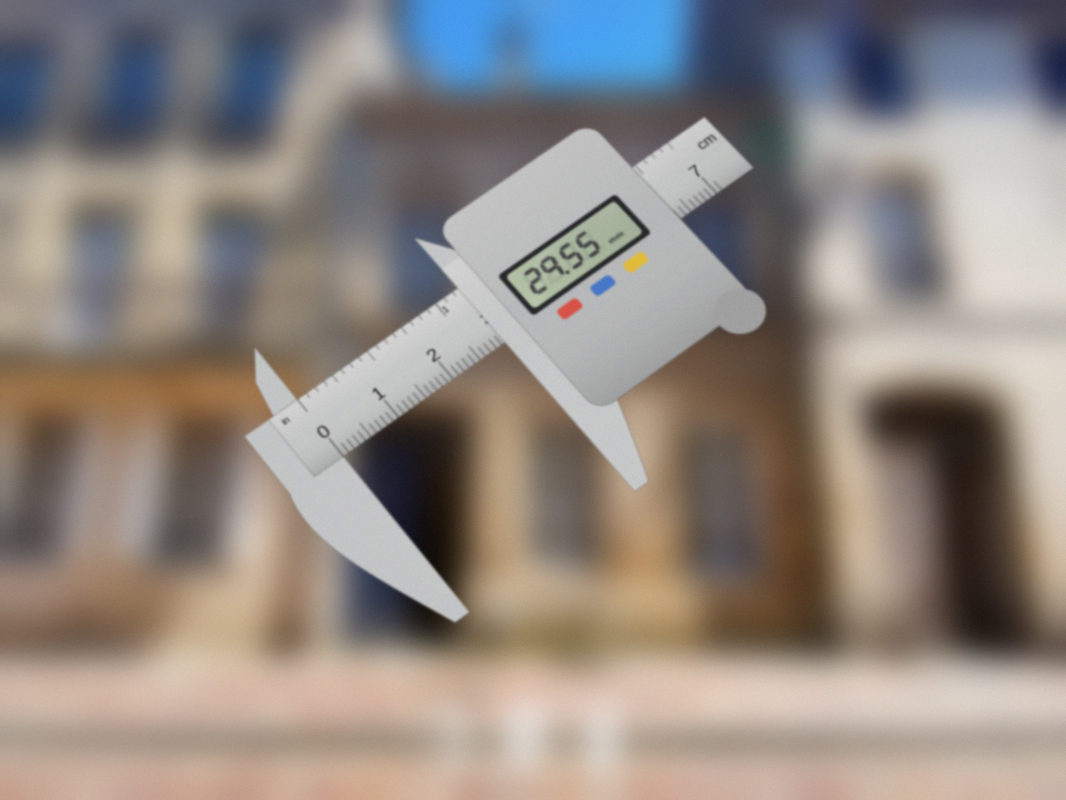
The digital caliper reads 29.55 mm
